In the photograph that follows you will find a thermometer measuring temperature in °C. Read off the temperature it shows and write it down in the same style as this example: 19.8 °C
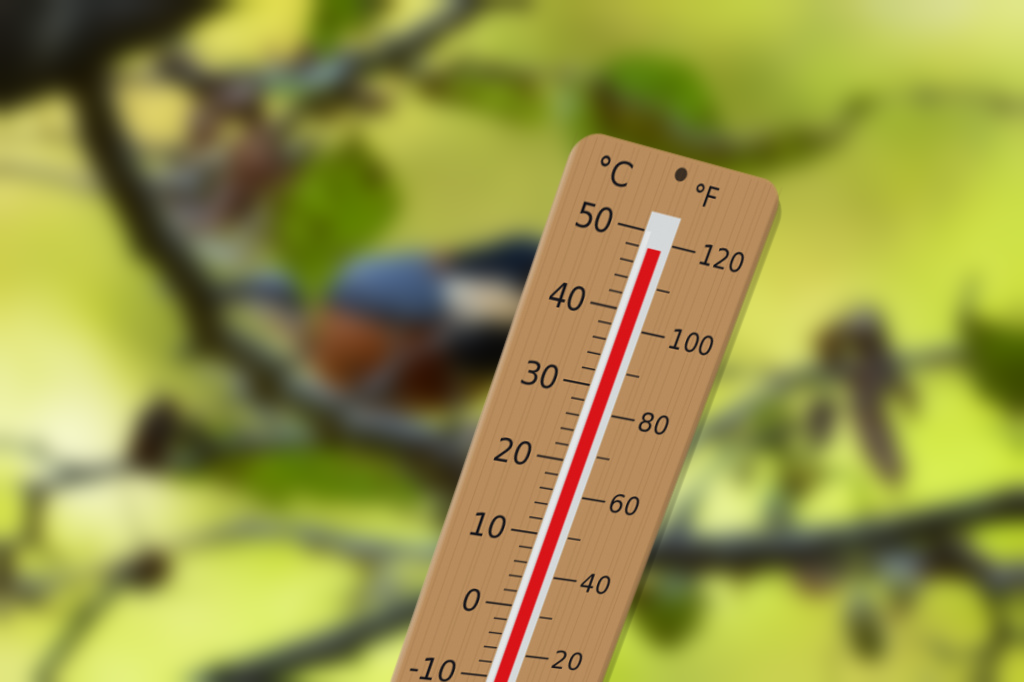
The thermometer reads 48 °C
